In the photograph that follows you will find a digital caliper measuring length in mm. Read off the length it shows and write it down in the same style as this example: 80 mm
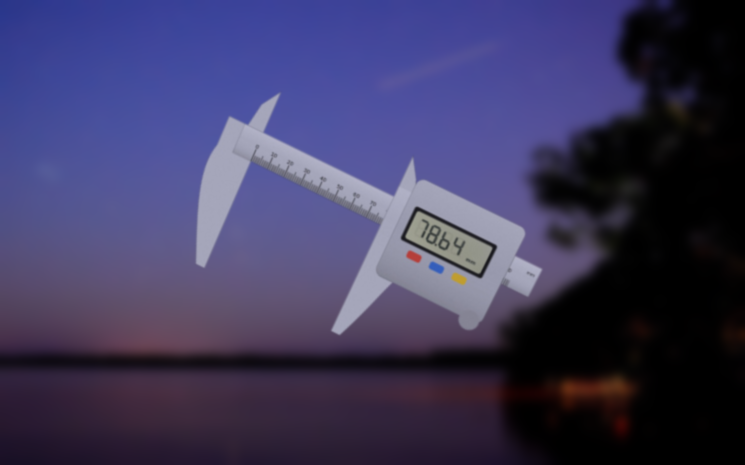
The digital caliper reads 78.64 mm
